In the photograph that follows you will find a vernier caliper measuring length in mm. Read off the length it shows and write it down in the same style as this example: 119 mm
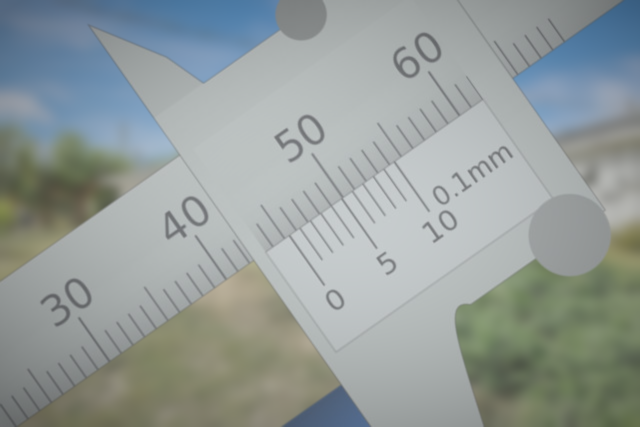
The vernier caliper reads 45.4 mm
